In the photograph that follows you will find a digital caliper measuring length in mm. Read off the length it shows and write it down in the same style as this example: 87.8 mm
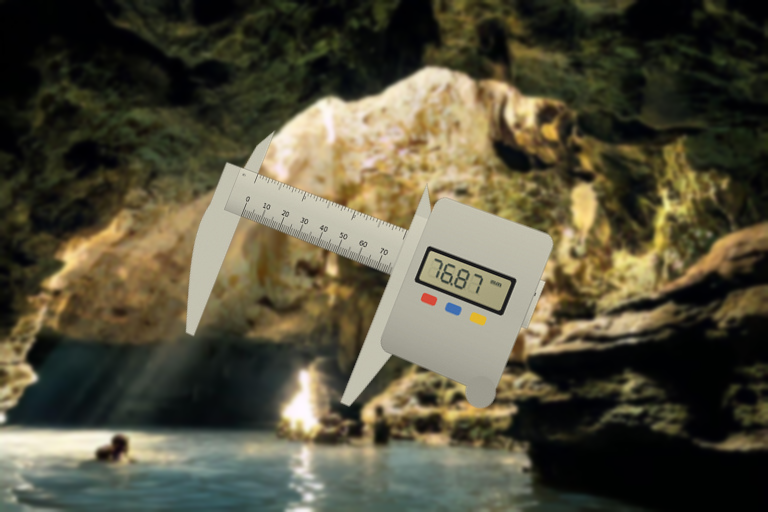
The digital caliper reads 76.87 mm
